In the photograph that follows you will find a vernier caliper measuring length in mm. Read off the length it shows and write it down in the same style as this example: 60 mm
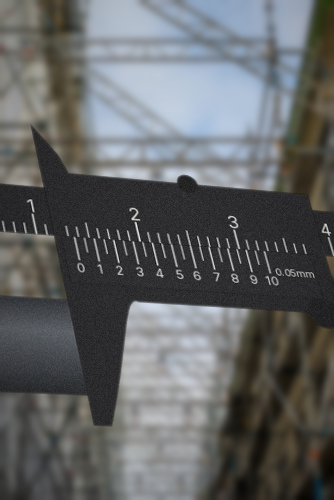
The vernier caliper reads 13.6 mm
